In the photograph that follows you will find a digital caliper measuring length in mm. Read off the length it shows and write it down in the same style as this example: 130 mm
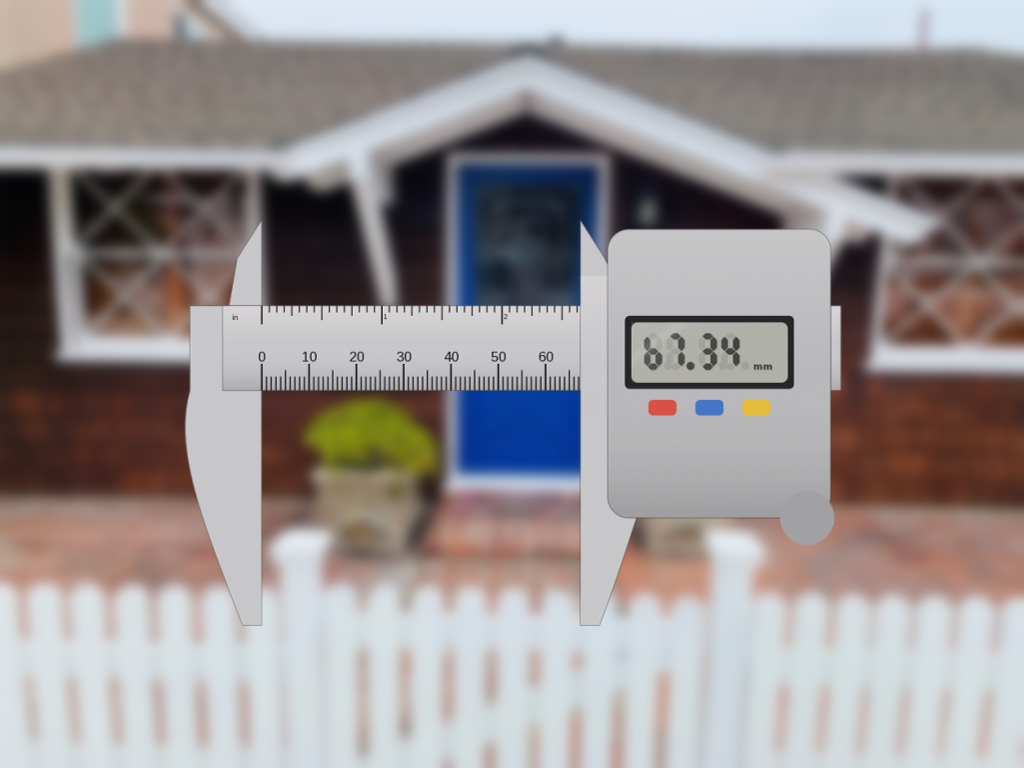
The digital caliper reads 67.34 mm
